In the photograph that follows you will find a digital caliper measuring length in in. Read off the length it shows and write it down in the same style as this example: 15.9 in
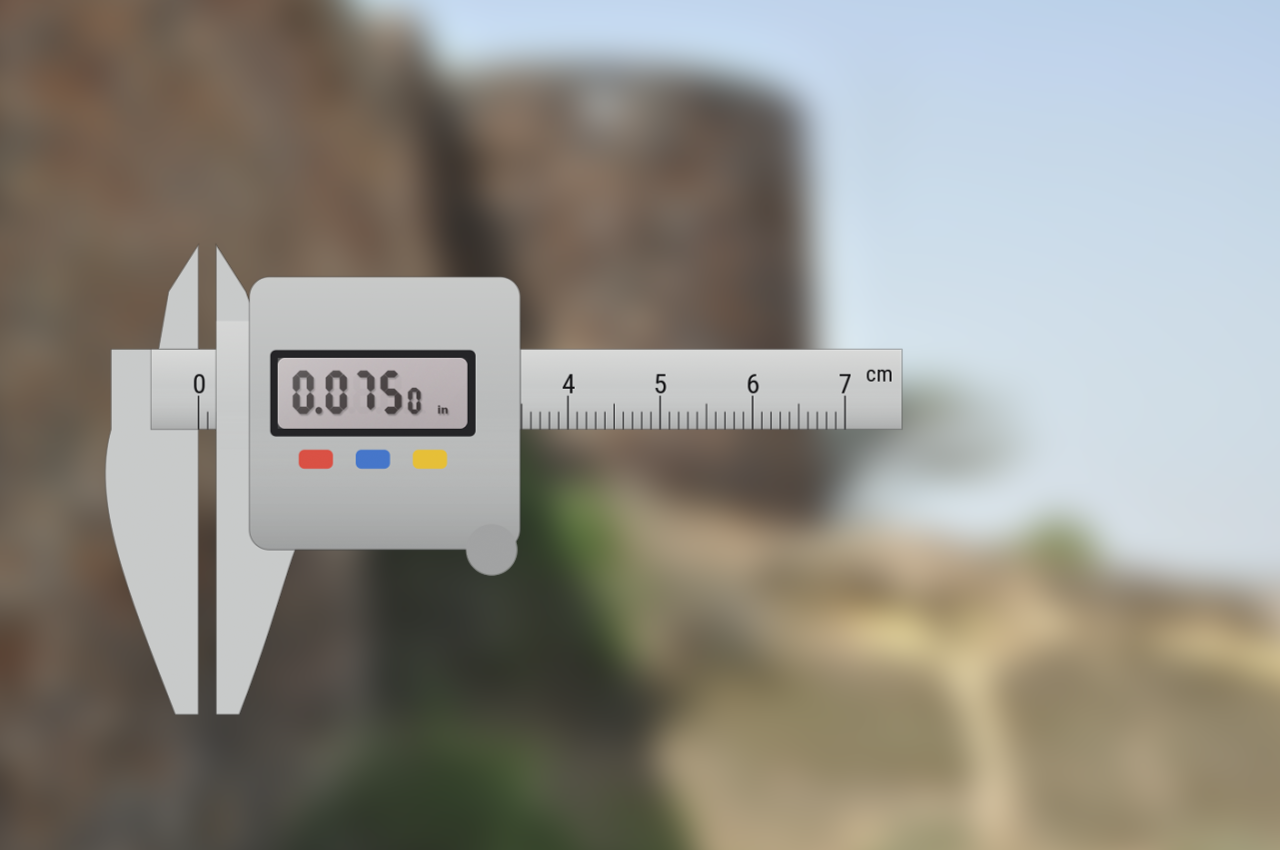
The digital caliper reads 0.0750 in
